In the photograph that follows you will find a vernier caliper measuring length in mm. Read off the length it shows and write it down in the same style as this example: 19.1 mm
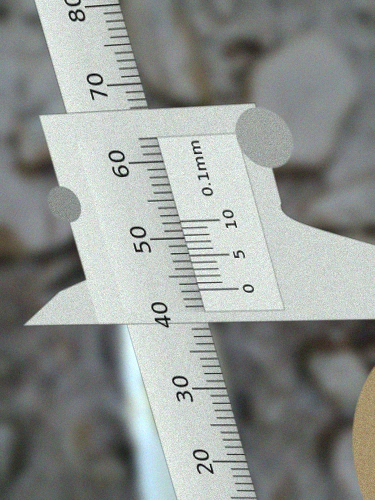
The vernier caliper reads 43.2 mm
